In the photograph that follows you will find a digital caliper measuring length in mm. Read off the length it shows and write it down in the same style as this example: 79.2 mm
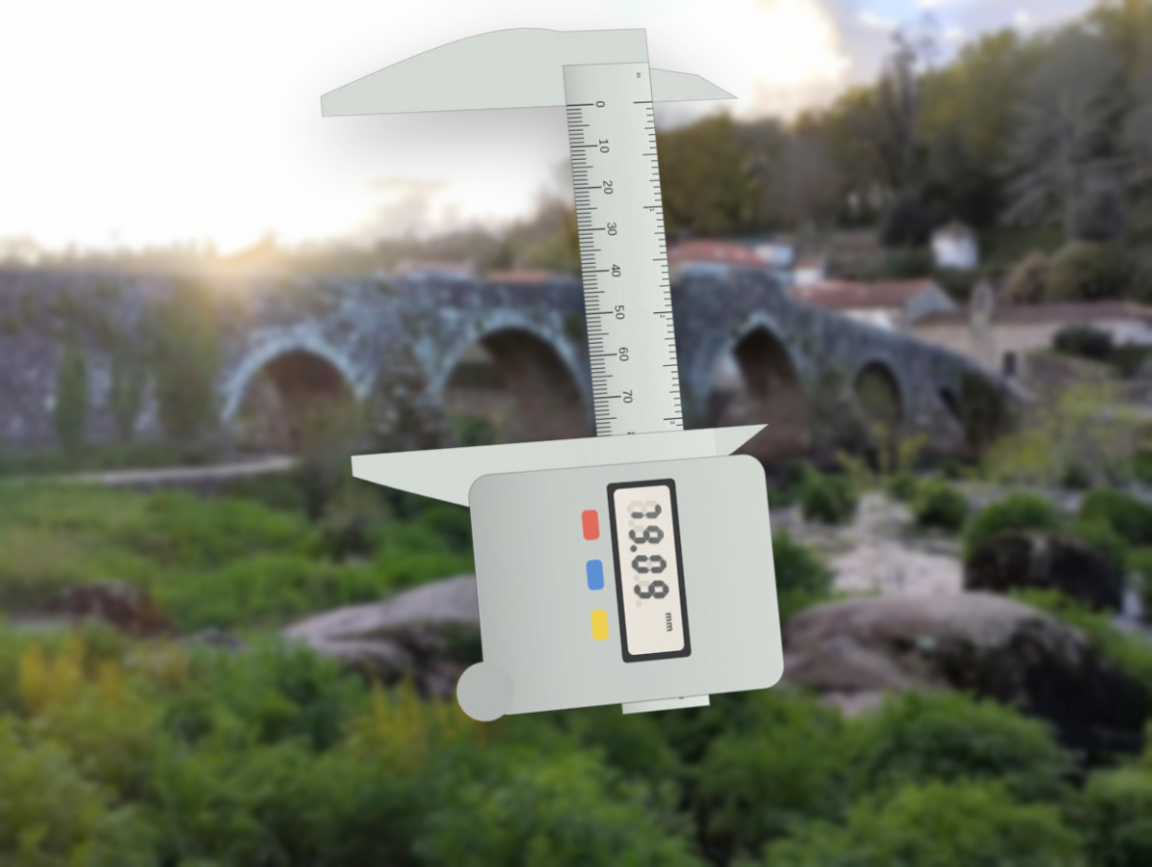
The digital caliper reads 79.09 mm
